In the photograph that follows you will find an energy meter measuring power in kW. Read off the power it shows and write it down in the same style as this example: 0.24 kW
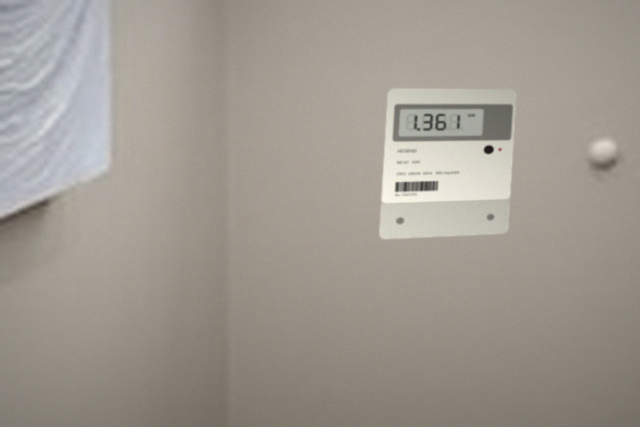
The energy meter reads 1.361 kW
